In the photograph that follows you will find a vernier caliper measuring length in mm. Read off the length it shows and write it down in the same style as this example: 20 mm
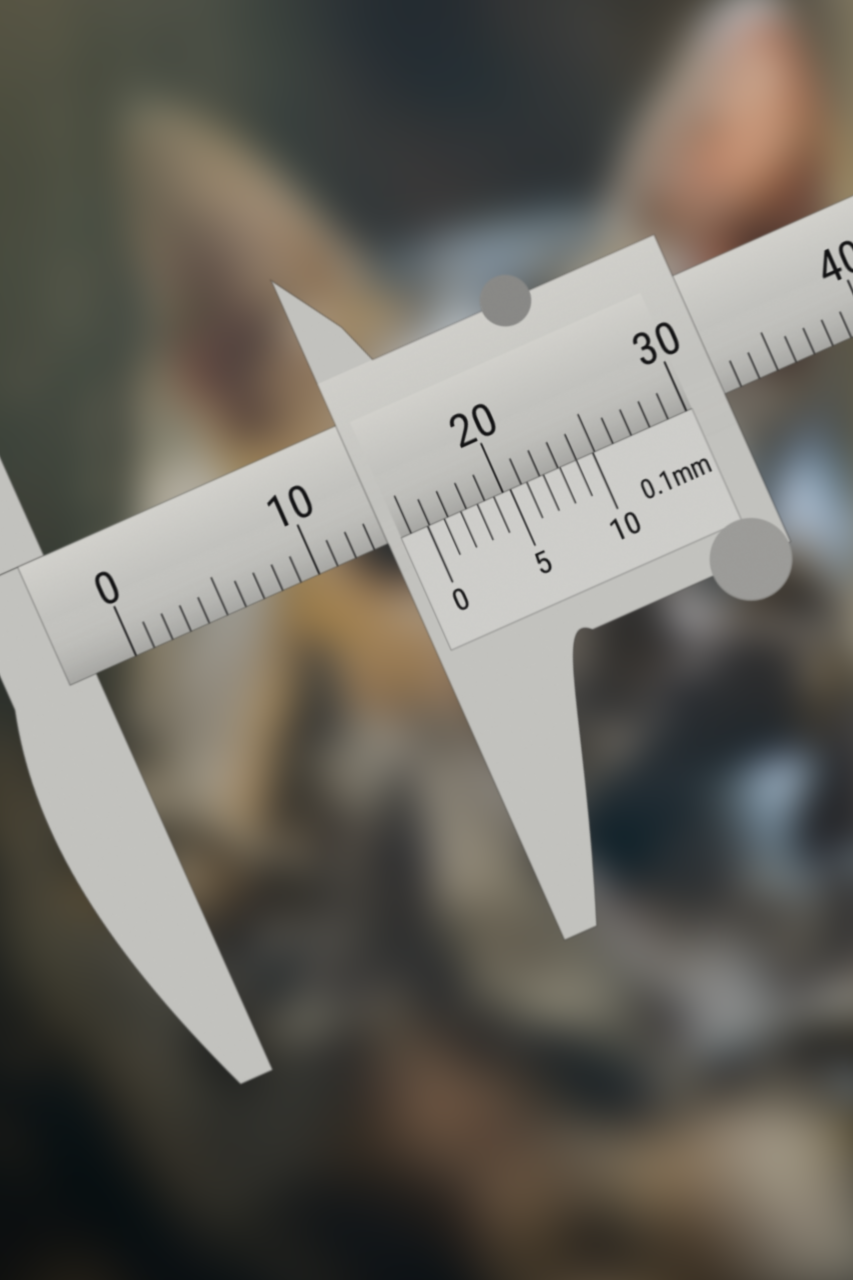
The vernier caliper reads 15.9 mm
